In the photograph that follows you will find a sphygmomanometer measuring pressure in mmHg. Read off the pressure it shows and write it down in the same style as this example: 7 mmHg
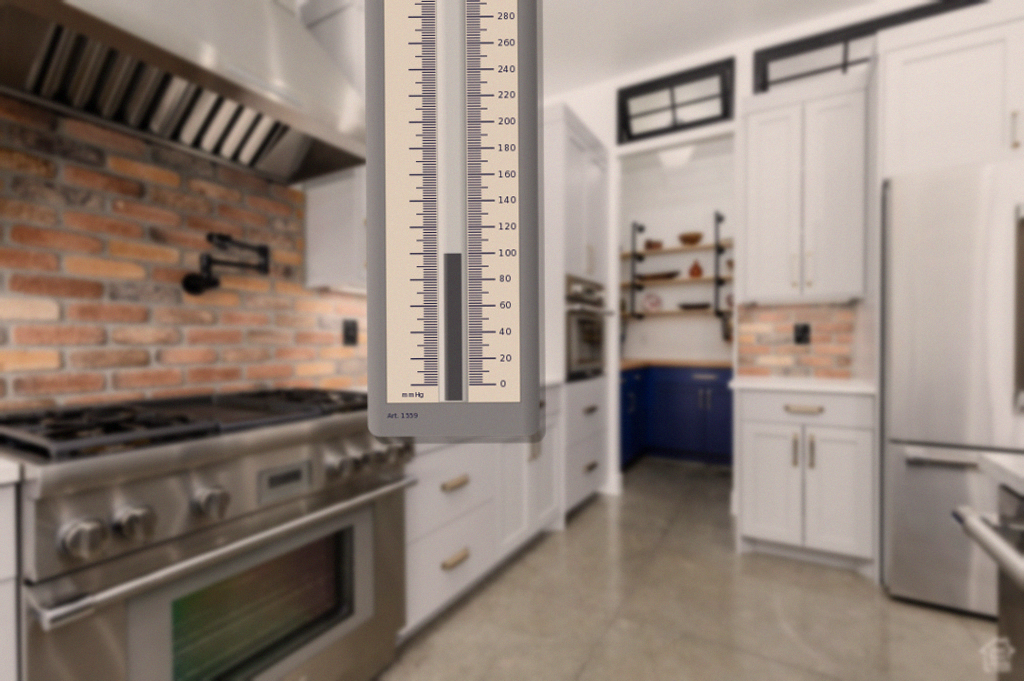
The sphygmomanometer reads 100 mmHg
